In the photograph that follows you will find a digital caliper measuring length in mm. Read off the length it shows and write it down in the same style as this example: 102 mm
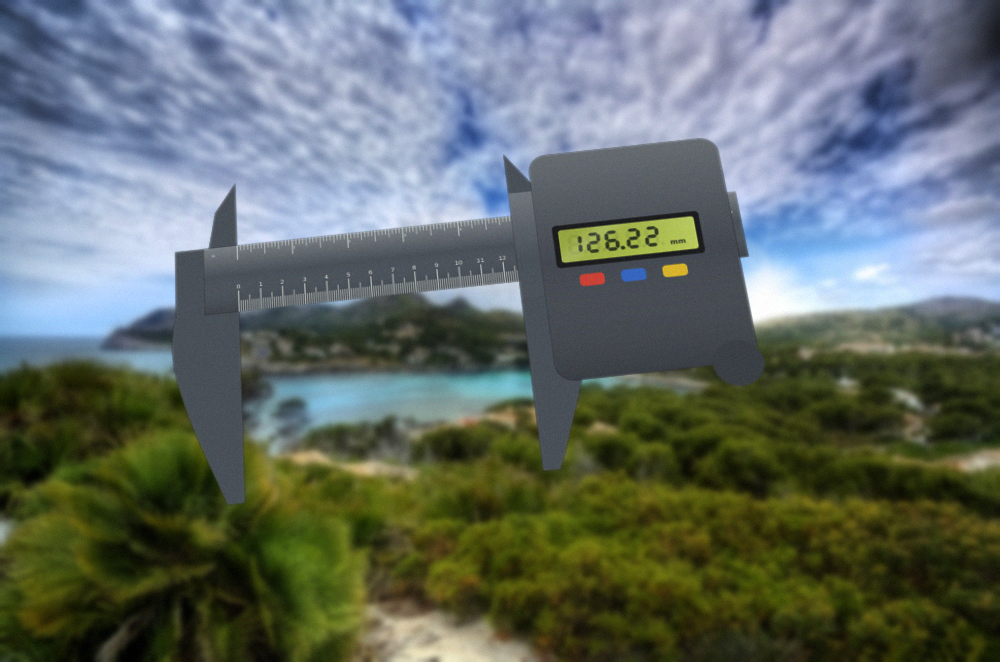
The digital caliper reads 126.22 mm
